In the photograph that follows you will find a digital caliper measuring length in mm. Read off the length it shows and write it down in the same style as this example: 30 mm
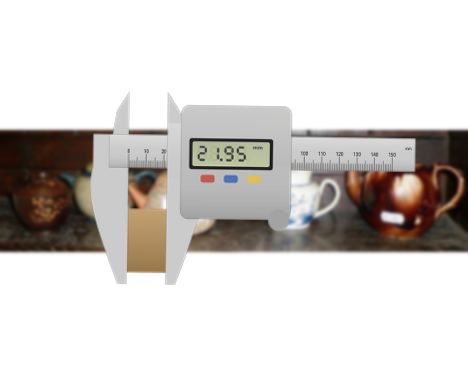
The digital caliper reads 21.95 mm
